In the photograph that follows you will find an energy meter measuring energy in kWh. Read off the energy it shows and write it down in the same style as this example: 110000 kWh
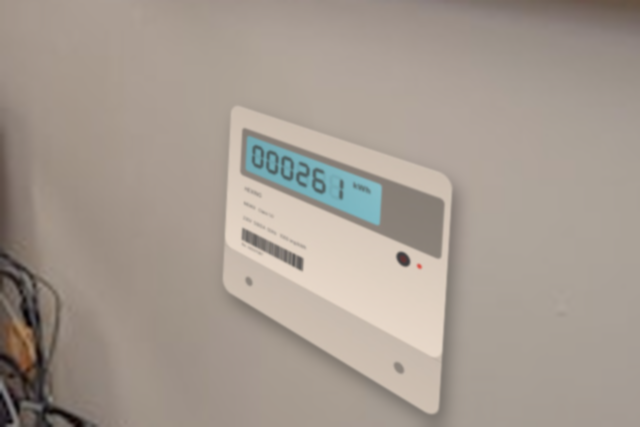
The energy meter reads 261 kWh
